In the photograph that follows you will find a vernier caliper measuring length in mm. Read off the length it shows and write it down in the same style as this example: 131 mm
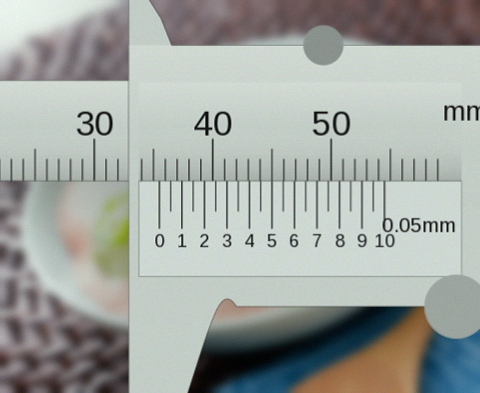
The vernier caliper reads 35.5 mm
